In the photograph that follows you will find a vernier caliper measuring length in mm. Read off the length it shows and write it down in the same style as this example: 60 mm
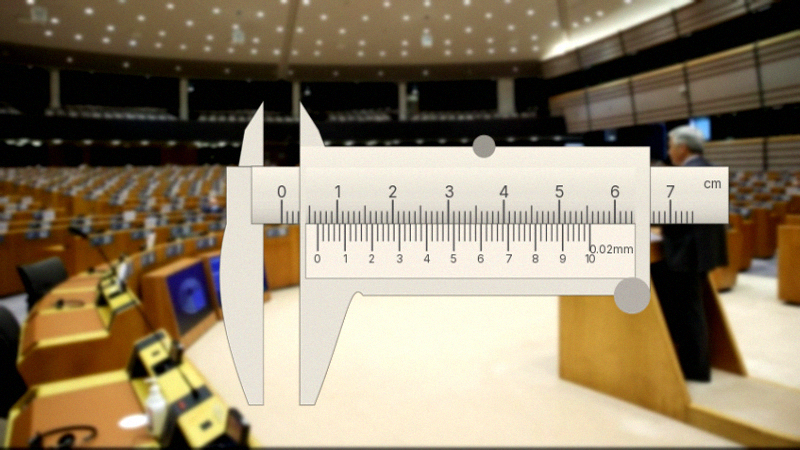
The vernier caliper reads 6.5 mm
